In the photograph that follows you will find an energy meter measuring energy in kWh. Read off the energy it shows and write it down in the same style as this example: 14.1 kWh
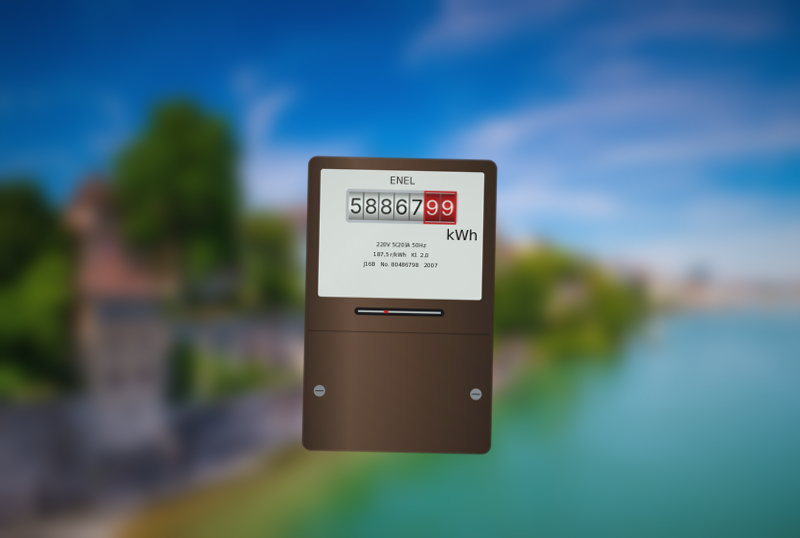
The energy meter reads 58867.99 kWh
